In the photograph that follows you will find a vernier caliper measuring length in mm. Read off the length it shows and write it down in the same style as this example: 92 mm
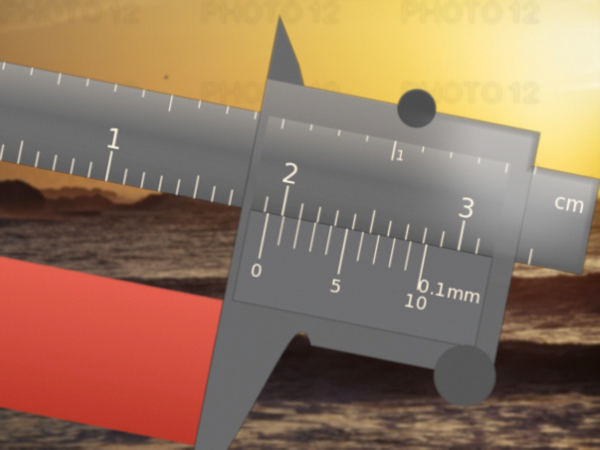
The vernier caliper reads 19.2 mm
